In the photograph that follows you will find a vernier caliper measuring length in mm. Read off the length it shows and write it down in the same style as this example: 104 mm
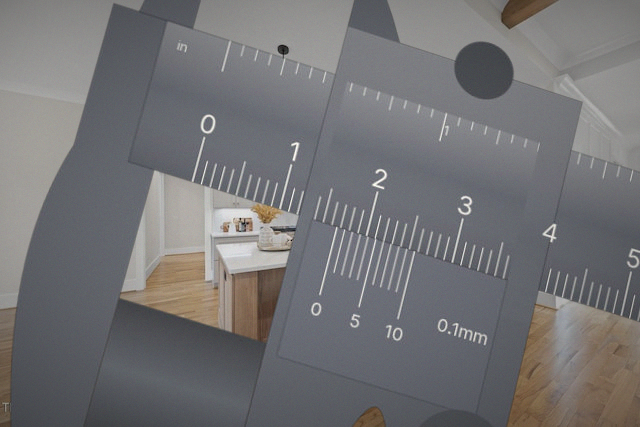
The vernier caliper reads 16.6 mm
